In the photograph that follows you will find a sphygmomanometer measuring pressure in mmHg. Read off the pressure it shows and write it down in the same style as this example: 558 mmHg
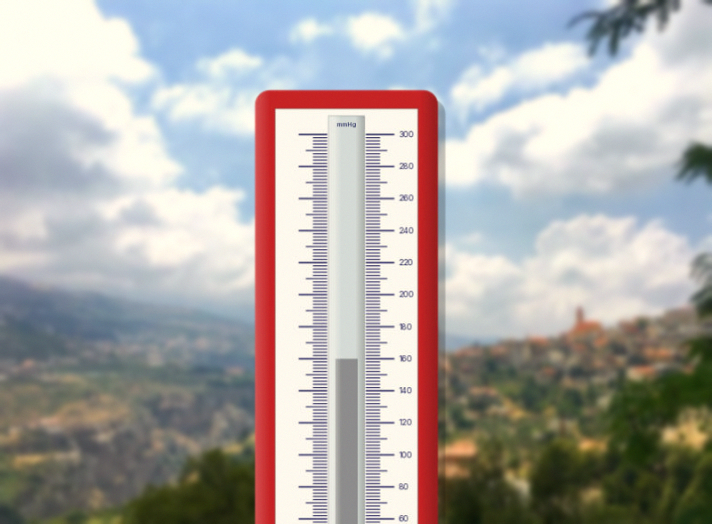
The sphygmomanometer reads 160 mmHg
